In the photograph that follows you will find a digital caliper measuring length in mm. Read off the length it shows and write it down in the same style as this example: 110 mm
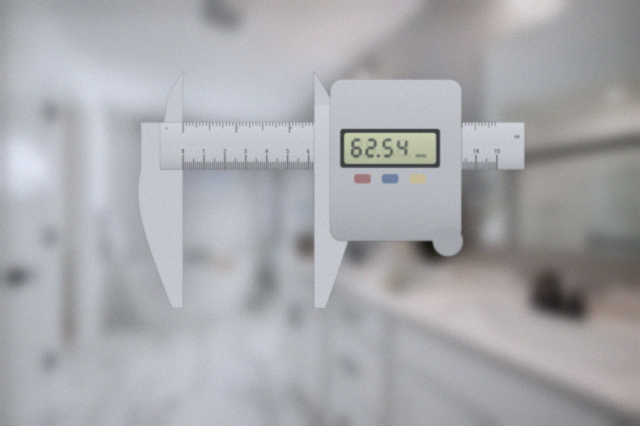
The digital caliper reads 62.54 mm
